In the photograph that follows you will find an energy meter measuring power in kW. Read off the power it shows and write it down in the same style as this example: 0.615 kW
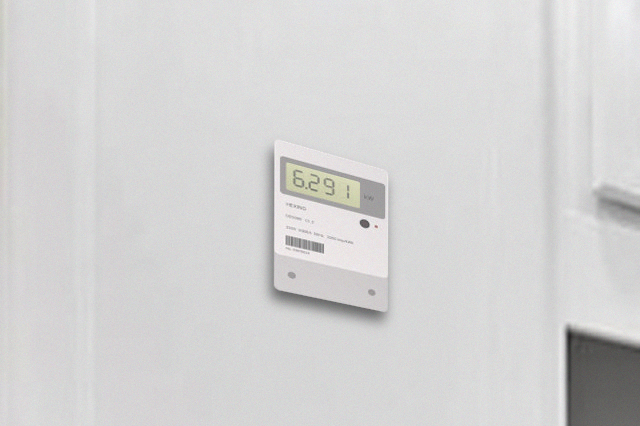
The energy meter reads 6.291 kW
